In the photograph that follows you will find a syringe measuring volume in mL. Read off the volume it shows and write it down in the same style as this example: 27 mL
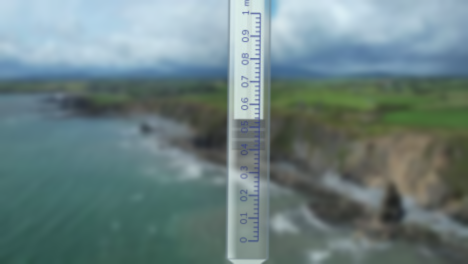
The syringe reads 0.4 mL
